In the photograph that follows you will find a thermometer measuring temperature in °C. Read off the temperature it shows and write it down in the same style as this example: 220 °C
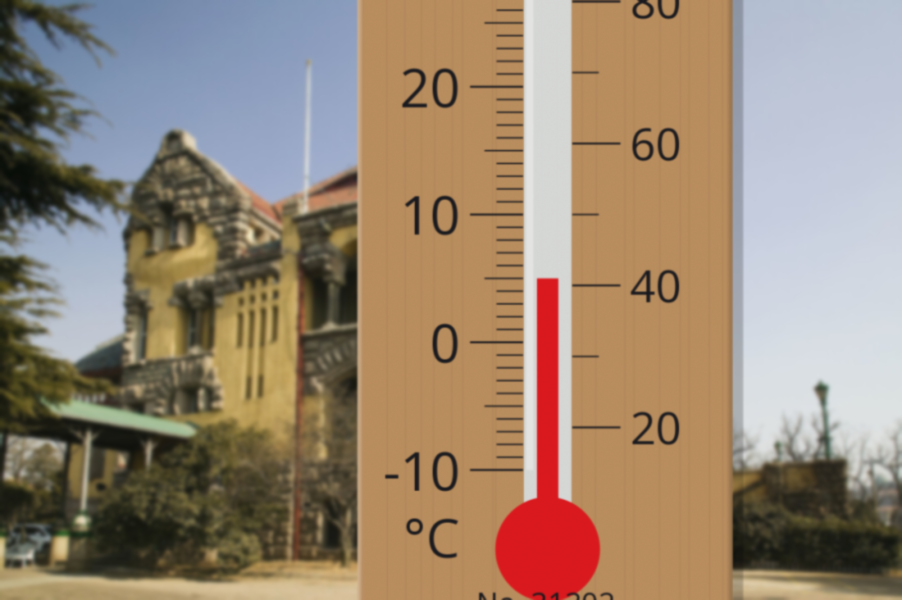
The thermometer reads 5 °C
